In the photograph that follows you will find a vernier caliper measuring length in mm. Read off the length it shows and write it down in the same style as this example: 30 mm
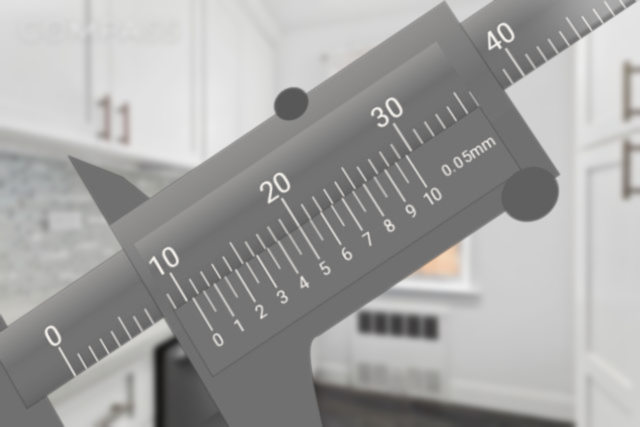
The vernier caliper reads 10.5 mm
